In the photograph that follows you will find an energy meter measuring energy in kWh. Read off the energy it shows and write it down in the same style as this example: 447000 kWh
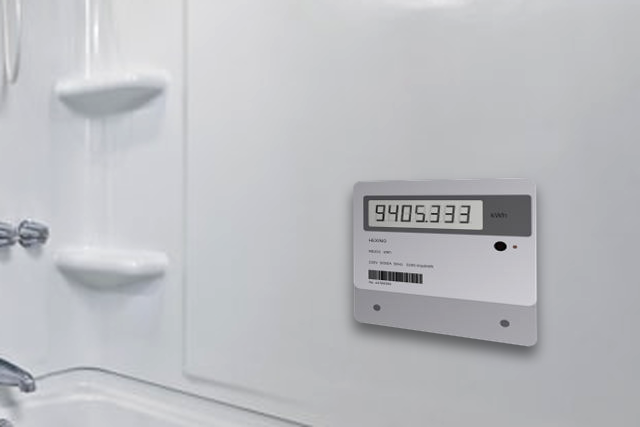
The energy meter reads 9405.333 kWh
